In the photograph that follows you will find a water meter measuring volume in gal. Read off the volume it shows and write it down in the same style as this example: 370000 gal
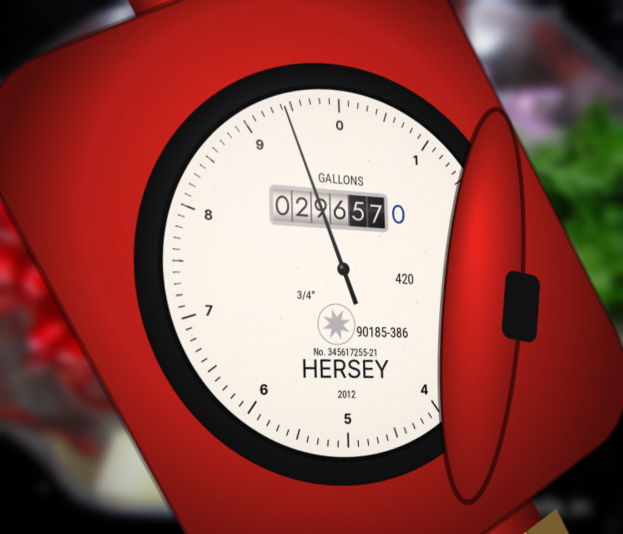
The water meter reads 296569.4 gal
